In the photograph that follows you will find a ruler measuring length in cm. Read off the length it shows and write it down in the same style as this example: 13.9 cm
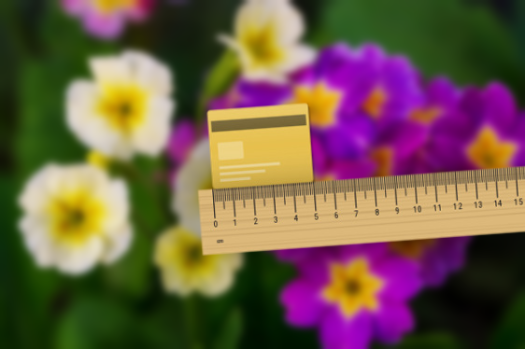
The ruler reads 5 cm
